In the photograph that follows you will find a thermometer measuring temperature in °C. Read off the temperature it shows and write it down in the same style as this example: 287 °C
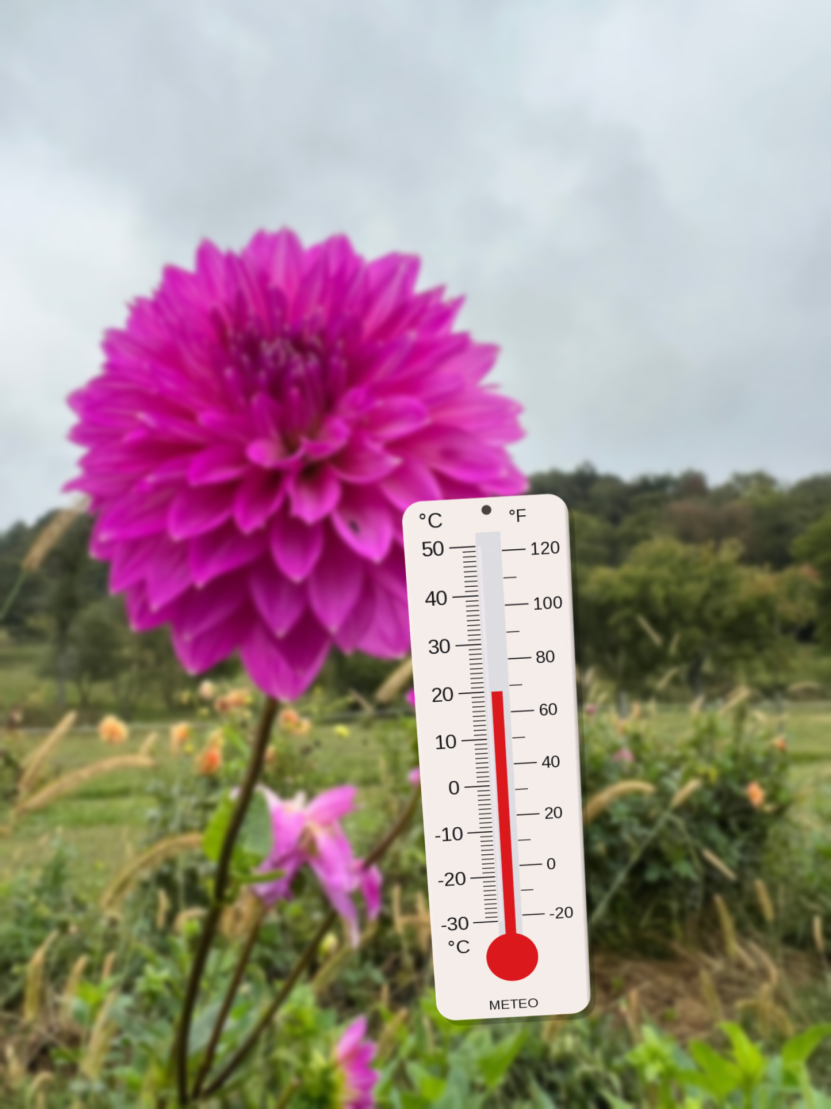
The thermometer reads 20 °C
